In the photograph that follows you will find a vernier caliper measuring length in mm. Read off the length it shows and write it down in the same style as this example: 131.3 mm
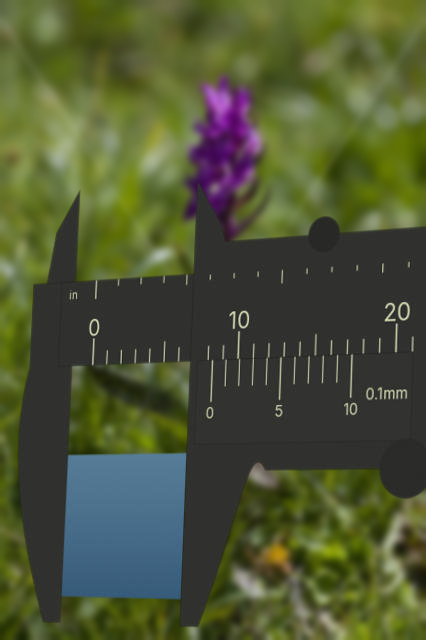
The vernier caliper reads 8.3 mm
